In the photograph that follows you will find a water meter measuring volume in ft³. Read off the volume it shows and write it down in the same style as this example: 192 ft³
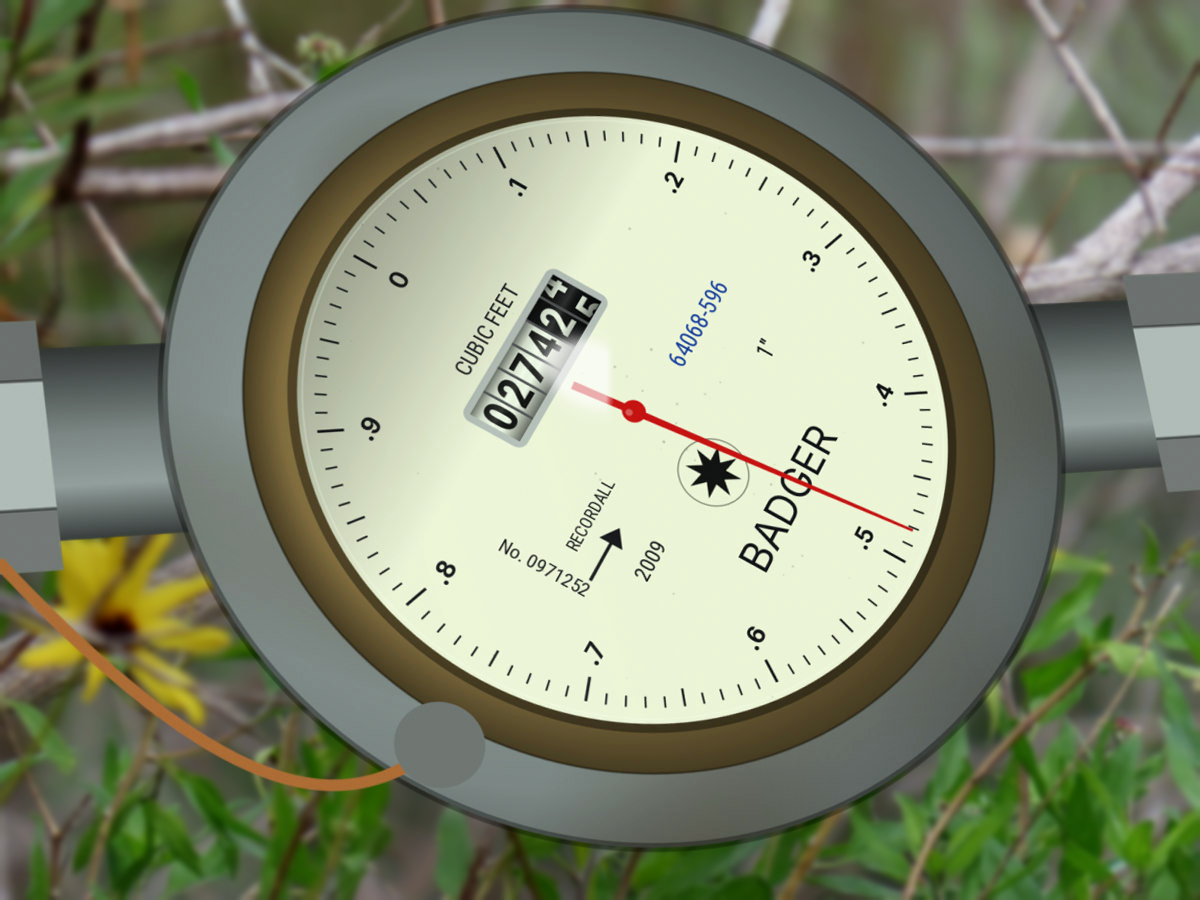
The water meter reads 27424.48 ft³
